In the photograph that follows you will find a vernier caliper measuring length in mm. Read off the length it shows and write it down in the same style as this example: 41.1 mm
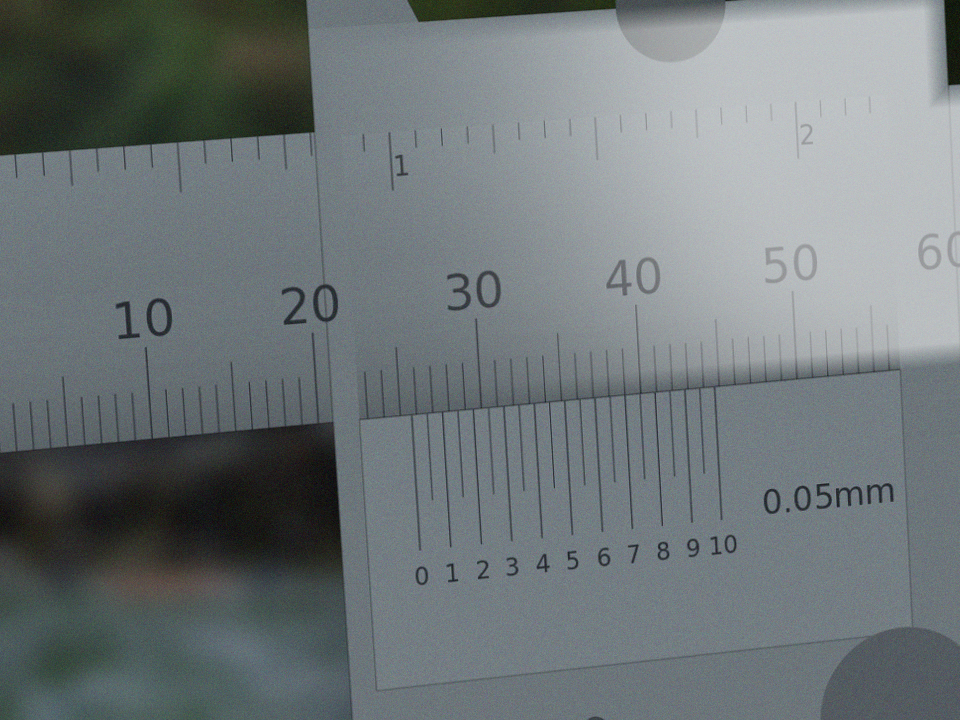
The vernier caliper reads 25.7 mm
